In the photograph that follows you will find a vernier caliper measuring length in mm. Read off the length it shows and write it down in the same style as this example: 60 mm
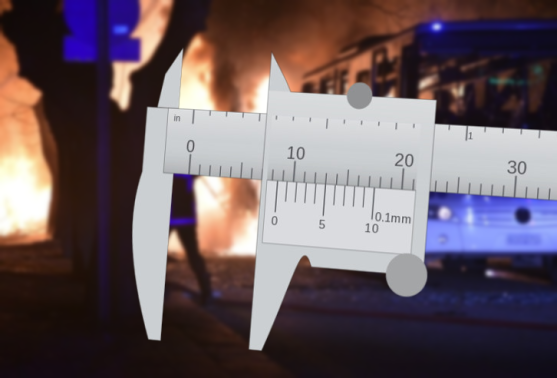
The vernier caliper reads 8.5 mm
